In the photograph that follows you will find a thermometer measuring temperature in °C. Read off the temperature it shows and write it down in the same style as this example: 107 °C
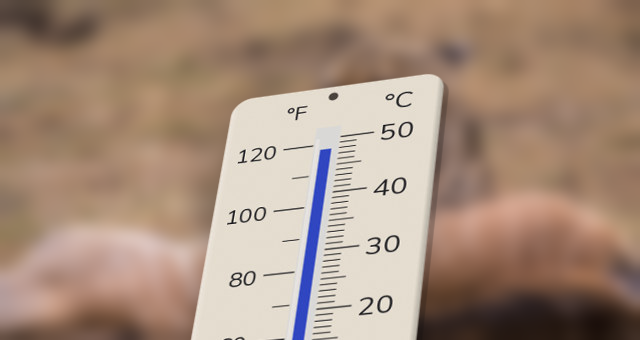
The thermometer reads 48 °C
